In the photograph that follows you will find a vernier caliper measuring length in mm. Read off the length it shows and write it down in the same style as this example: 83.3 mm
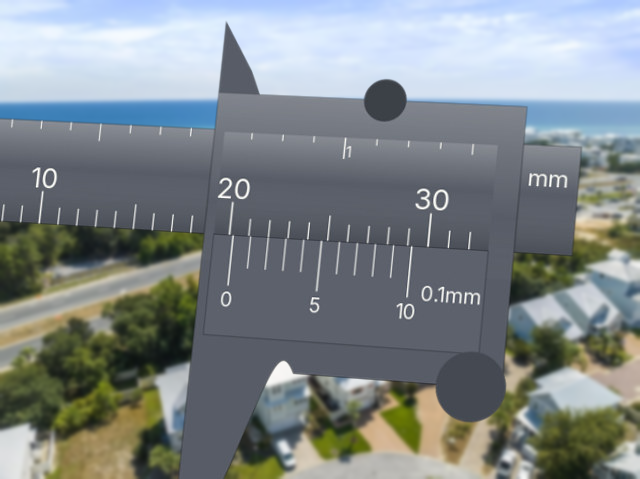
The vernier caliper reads 20.2 mm
